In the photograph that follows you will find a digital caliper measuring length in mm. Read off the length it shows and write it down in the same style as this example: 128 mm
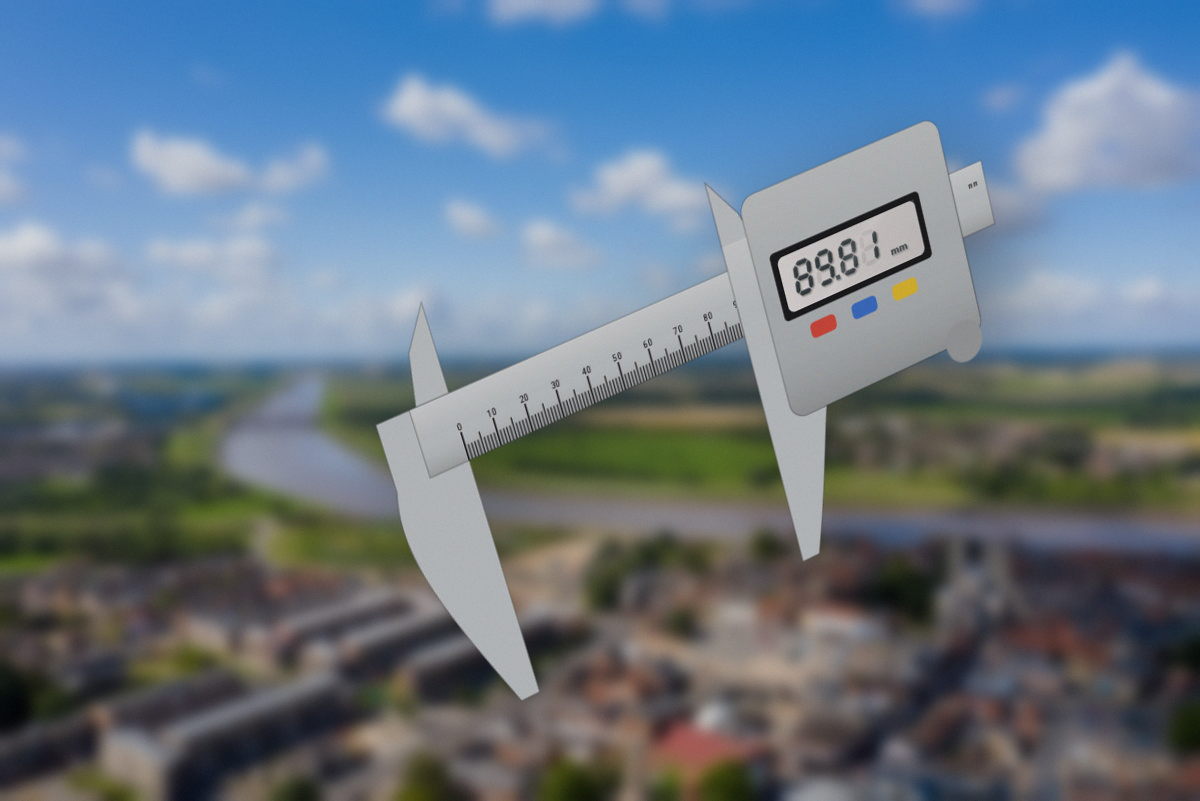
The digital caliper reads 89.81 mm
